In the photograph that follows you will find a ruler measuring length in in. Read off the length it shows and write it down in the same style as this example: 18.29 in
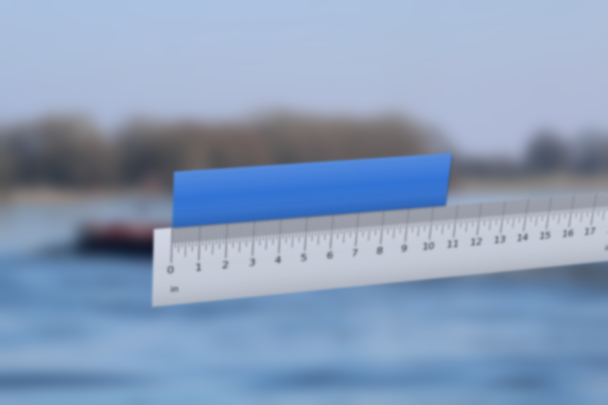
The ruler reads 10.5 in
